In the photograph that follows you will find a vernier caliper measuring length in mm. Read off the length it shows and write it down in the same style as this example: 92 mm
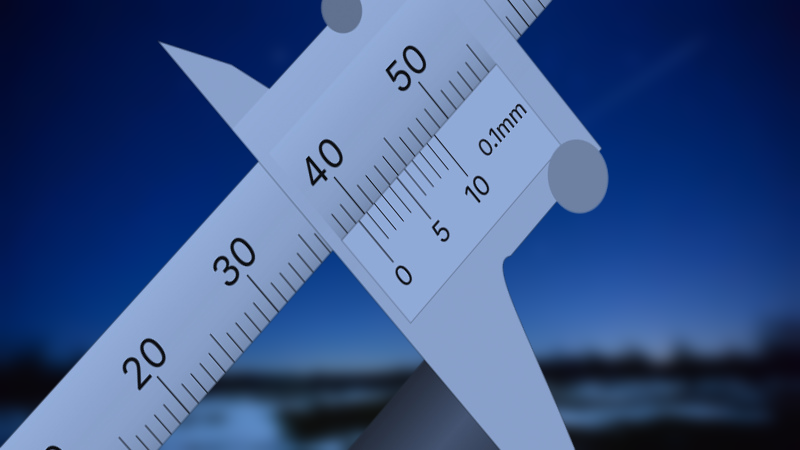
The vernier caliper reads 39.3 mm
